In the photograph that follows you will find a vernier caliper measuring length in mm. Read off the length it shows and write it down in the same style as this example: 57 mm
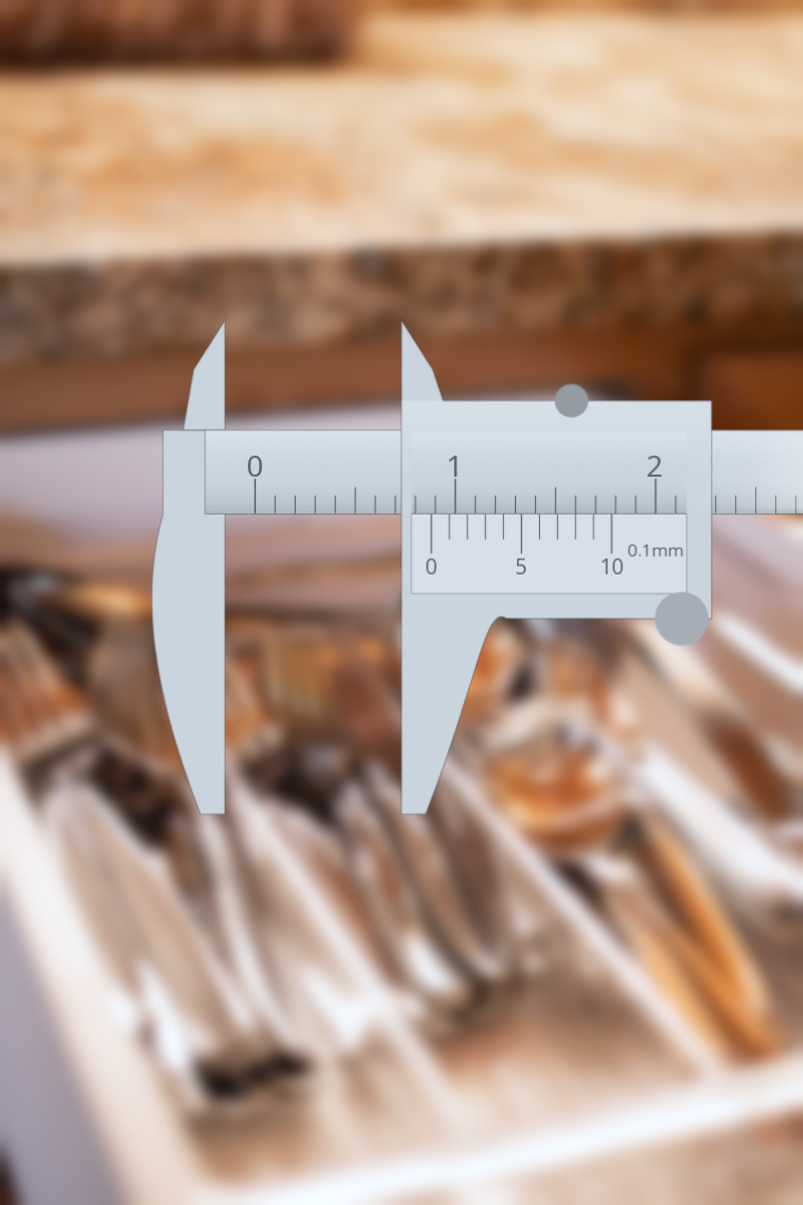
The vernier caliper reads 8.8 mm
